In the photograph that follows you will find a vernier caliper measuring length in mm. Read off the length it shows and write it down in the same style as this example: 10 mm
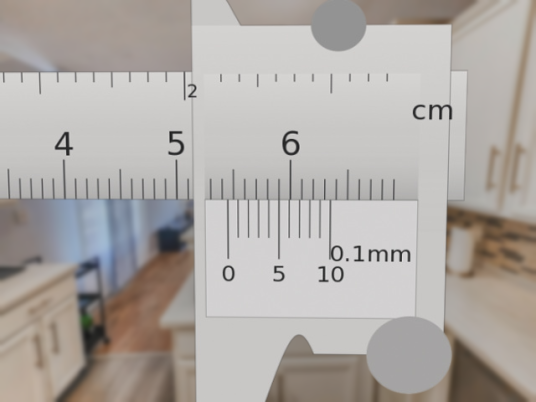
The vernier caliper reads 54.5 mm
